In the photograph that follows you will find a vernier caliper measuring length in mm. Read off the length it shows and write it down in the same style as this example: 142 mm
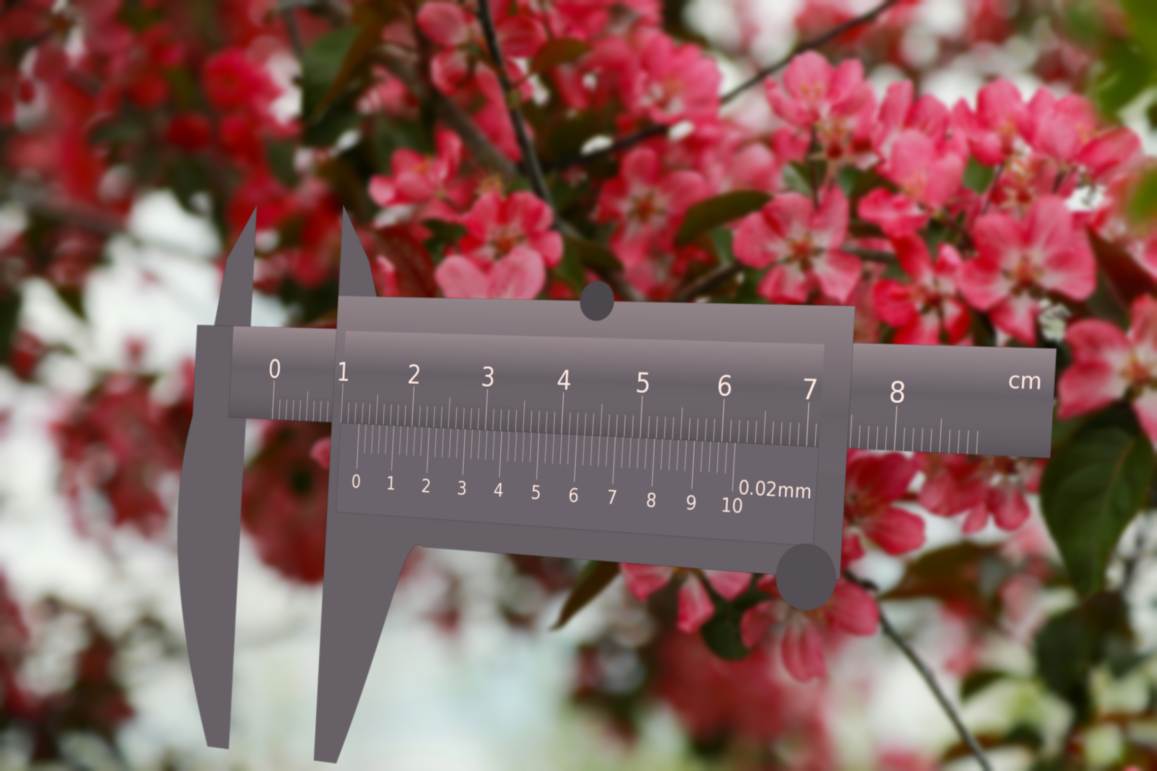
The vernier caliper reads 12.6 mm
